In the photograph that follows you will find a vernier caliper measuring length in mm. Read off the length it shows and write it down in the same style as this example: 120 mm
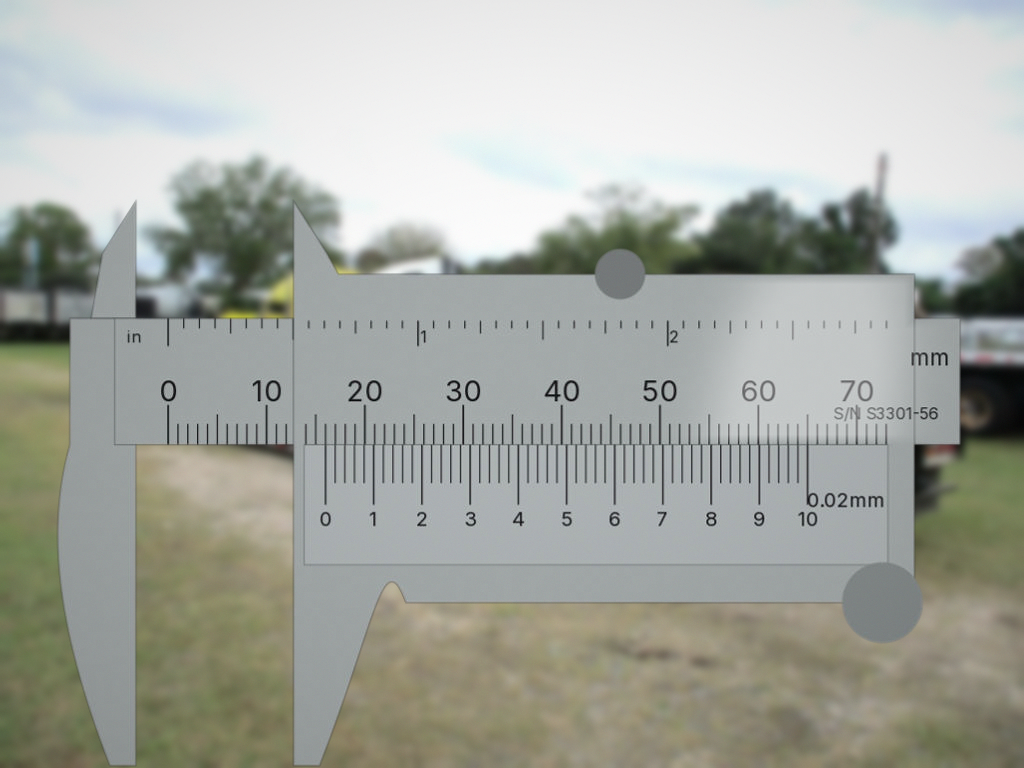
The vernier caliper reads 16.0 mm
